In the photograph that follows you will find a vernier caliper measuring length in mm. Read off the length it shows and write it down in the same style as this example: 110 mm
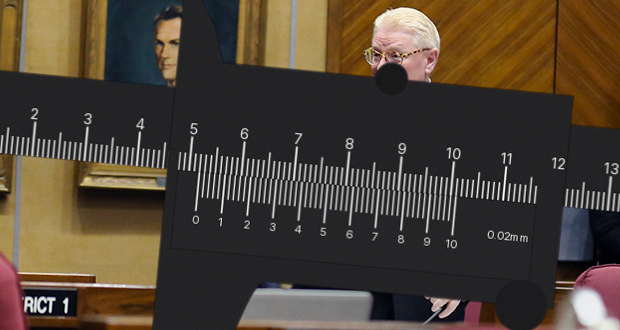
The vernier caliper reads 52.0 mm
